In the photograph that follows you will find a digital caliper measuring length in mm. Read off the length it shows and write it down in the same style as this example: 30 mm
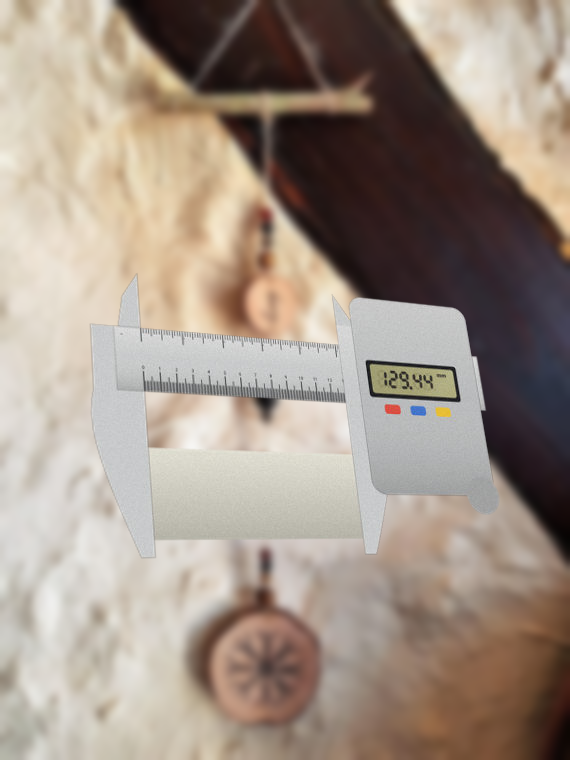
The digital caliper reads 129.44 mm
